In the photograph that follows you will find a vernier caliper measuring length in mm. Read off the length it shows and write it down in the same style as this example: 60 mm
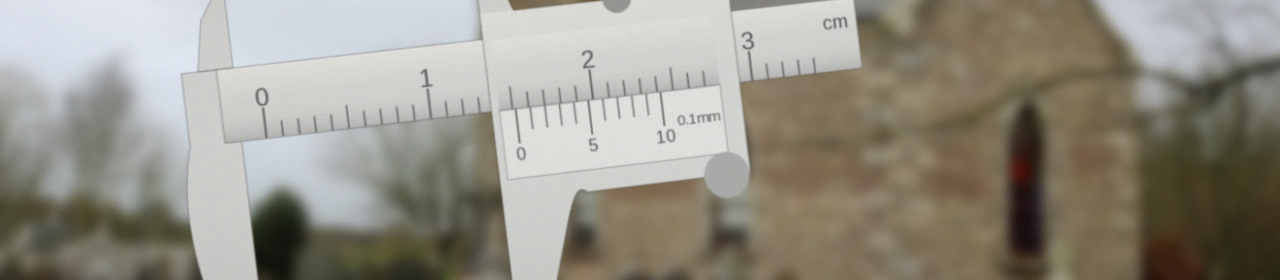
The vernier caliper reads 15.2 mm
